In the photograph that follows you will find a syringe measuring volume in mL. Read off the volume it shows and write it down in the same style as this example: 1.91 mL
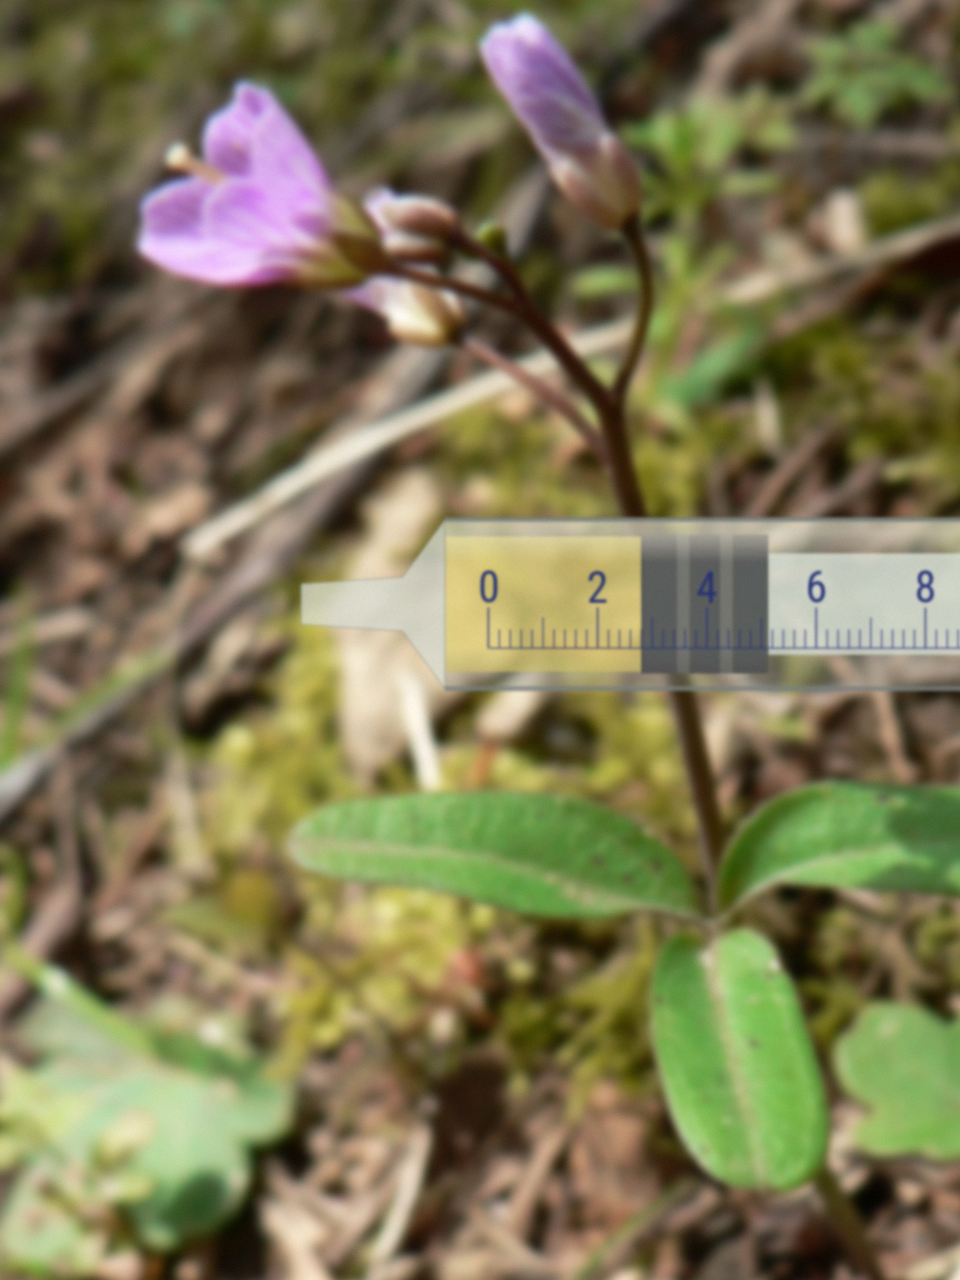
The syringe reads 2.8 mL
